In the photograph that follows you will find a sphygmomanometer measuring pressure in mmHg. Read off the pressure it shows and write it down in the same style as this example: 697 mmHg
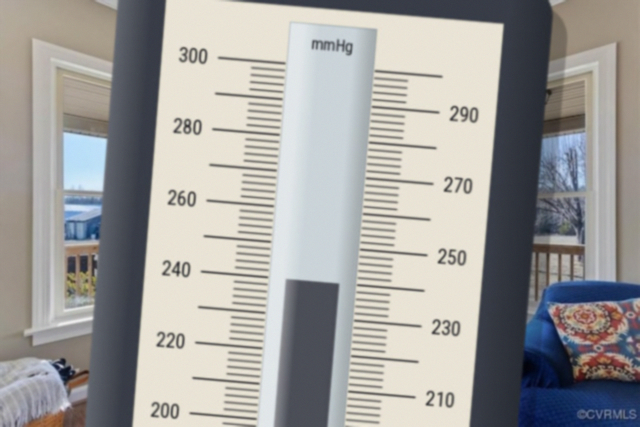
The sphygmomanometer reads 240 mmHg
